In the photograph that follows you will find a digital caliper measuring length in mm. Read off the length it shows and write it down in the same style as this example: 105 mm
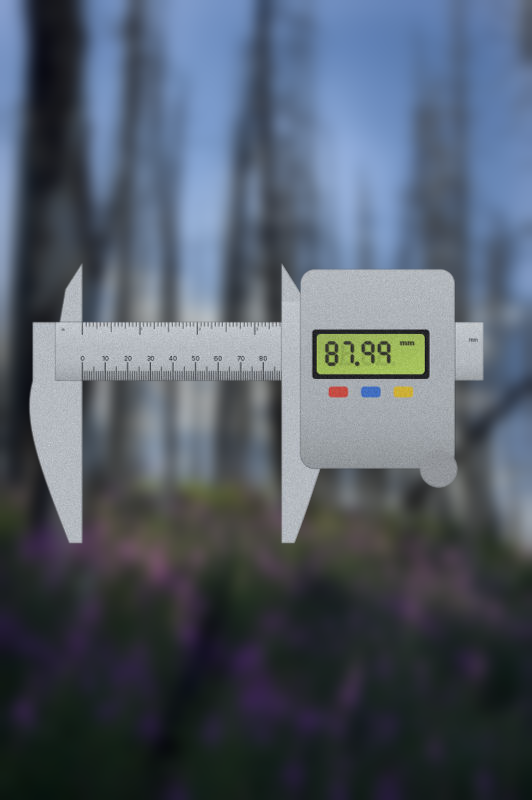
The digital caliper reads 87.99 mm
